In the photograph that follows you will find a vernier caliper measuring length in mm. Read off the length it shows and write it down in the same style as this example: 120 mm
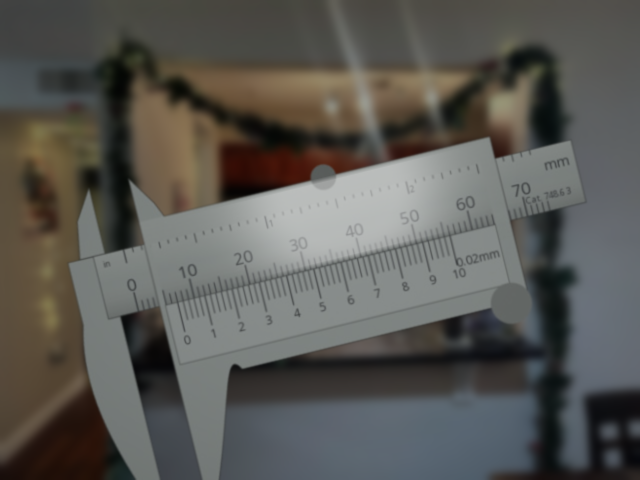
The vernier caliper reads 7.0 mm
